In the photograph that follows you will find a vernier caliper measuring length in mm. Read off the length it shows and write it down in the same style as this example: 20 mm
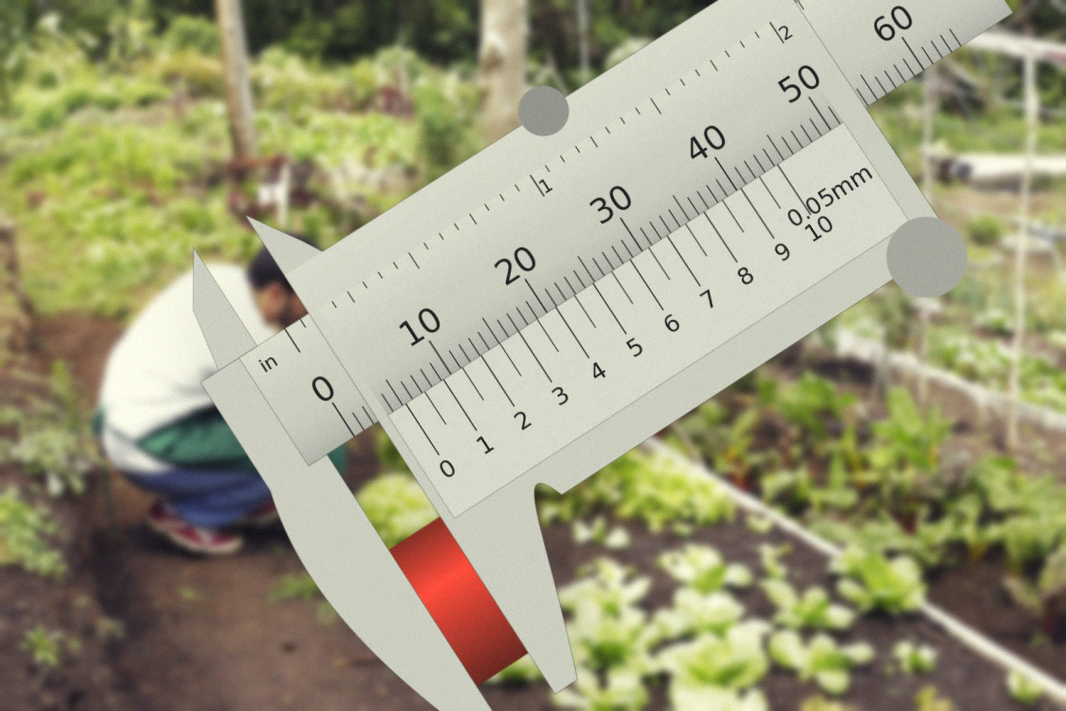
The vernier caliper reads 5.3 mm
